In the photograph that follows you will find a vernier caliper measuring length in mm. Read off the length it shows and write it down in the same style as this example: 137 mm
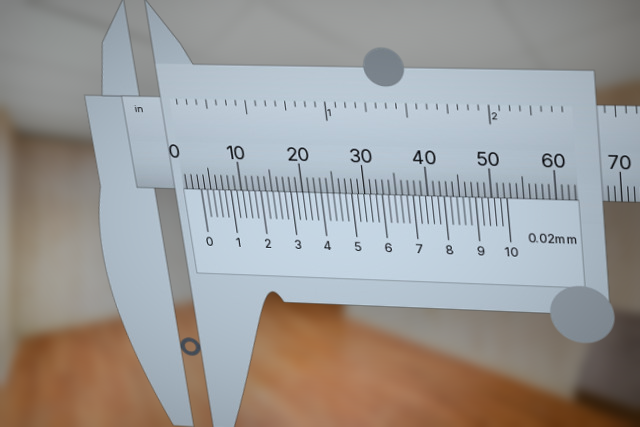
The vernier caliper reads 3.4 mm
